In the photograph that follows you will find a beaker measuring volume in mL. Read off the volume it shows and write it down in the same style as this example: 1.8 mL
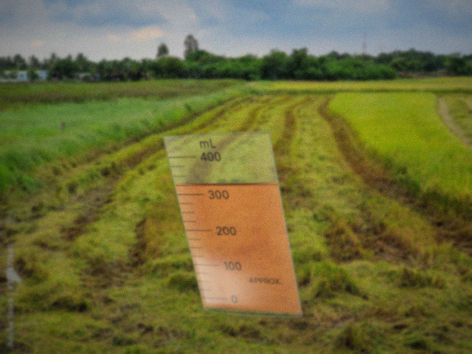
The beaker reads 325 mL
